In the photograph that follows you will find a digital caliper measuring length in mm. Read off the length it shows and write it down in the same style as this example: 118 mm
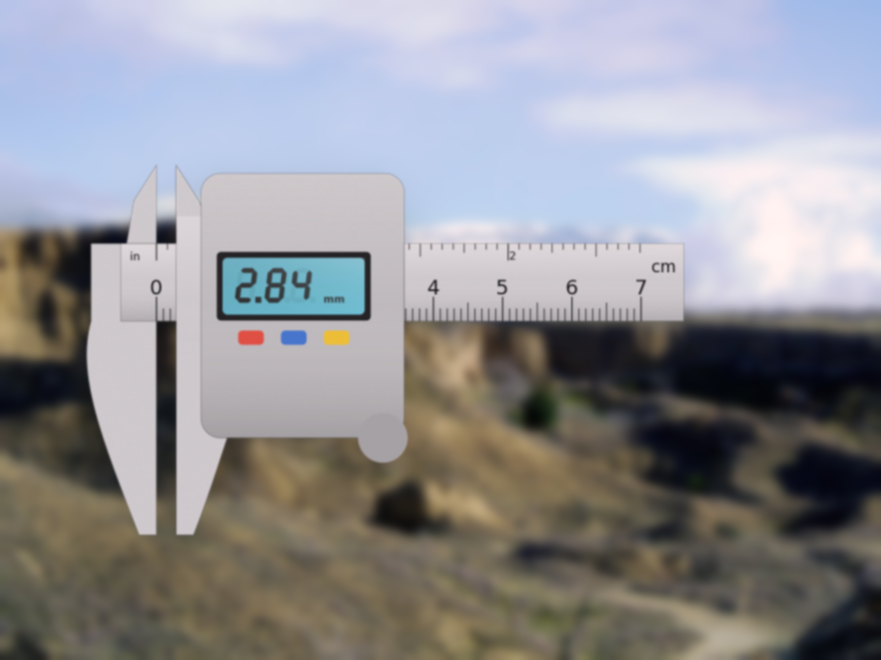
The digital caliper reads 2.84 mm
